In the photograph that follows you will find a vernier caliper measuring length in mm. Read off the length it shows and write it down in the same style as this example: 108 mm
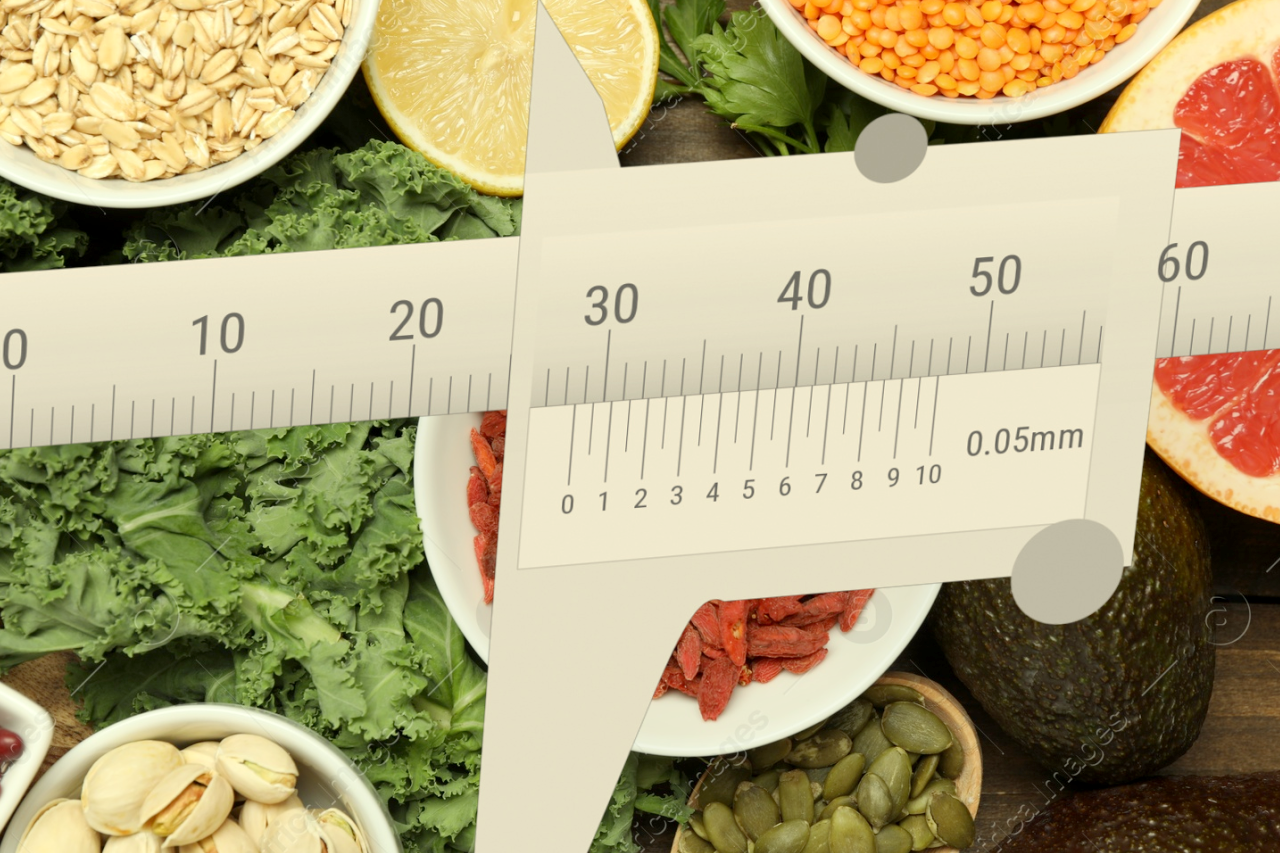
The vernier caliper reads 28.5 mm
